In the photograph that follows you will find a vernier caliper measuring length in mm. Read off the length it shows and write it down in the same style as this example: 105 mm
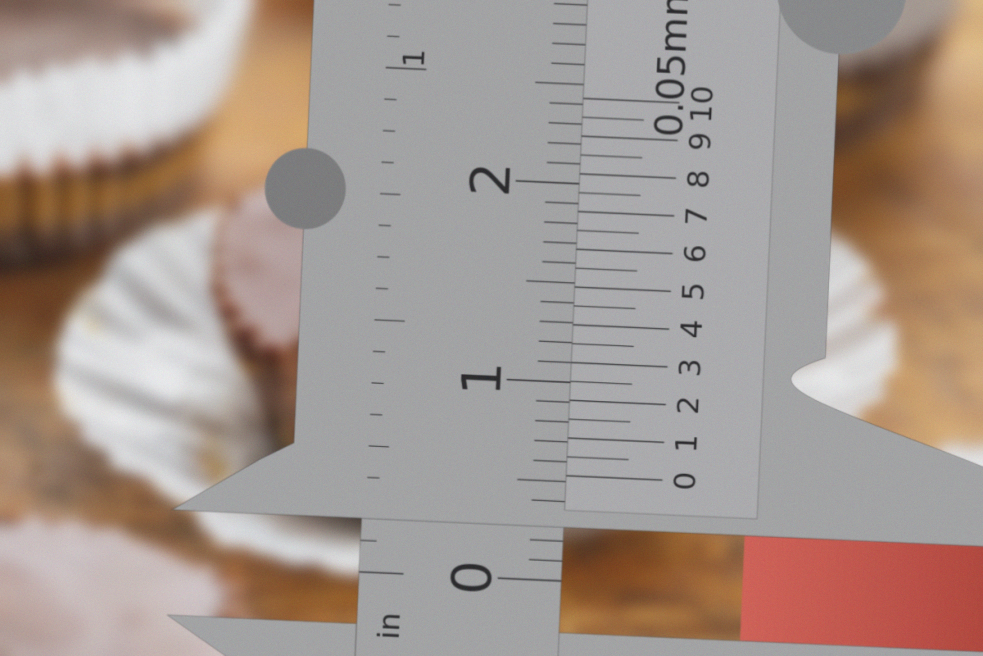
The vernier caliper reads 5.3 mm
